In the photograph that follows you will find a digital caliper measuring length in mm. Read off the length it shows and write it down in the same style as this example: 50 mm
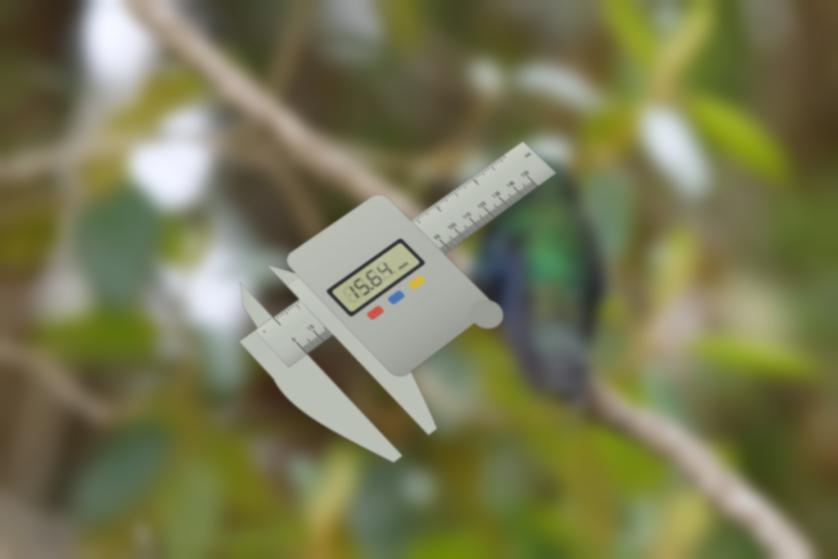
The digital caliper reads 15.64 mm
